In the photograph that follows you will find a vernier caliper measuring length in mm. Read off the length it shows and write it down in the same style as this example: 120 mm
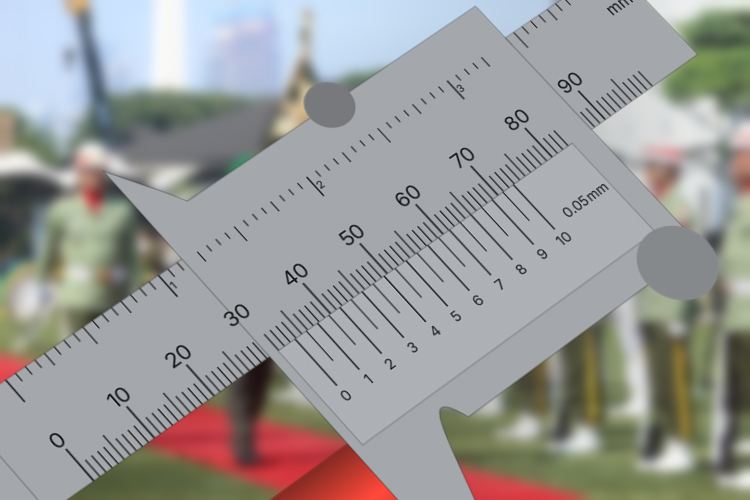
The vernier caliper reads 33.8 mm
